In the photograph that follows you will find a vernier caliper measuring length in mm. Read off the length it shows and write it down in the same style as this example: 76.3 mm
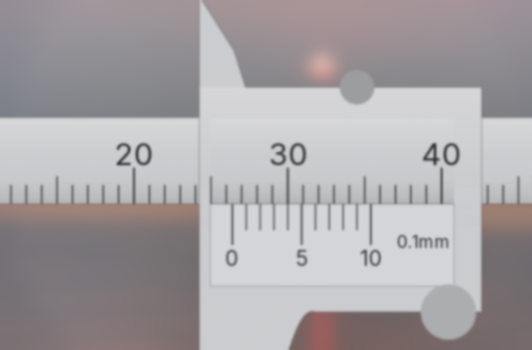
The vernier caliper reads 26.4 mm
